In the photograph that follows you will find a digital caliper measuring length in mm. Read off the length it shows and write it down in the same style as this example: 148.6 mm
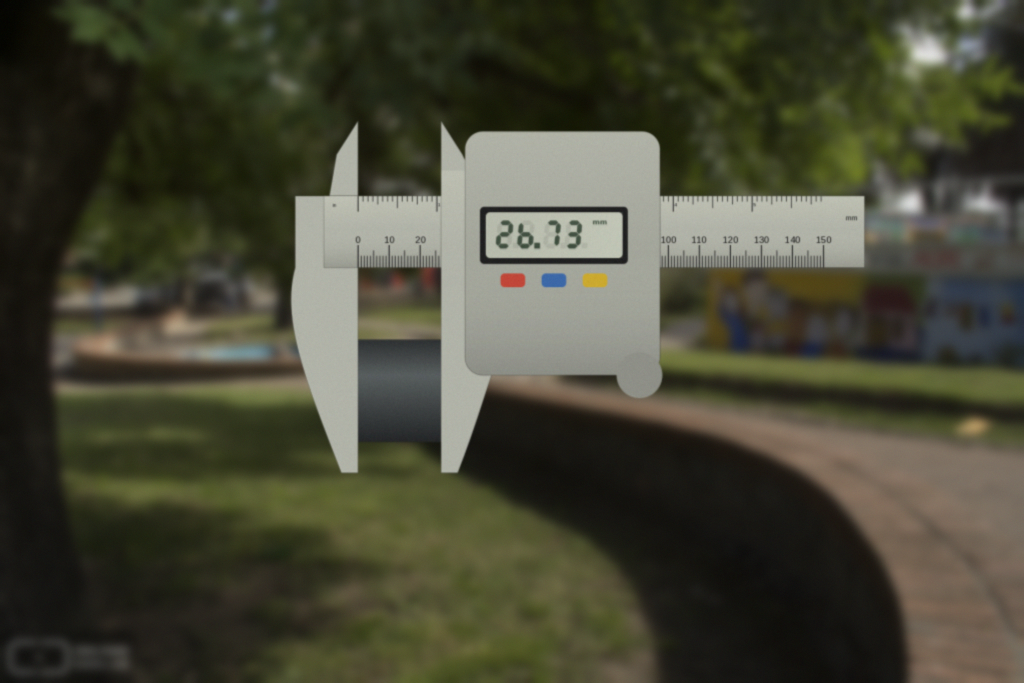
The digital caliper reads 26.73 mm
